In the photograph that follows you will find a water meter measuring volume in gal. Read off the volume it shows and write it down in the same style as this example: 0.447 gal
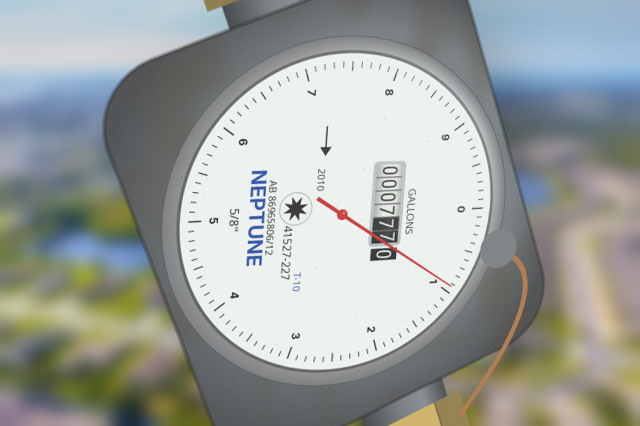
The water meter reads 7770.9 gal
